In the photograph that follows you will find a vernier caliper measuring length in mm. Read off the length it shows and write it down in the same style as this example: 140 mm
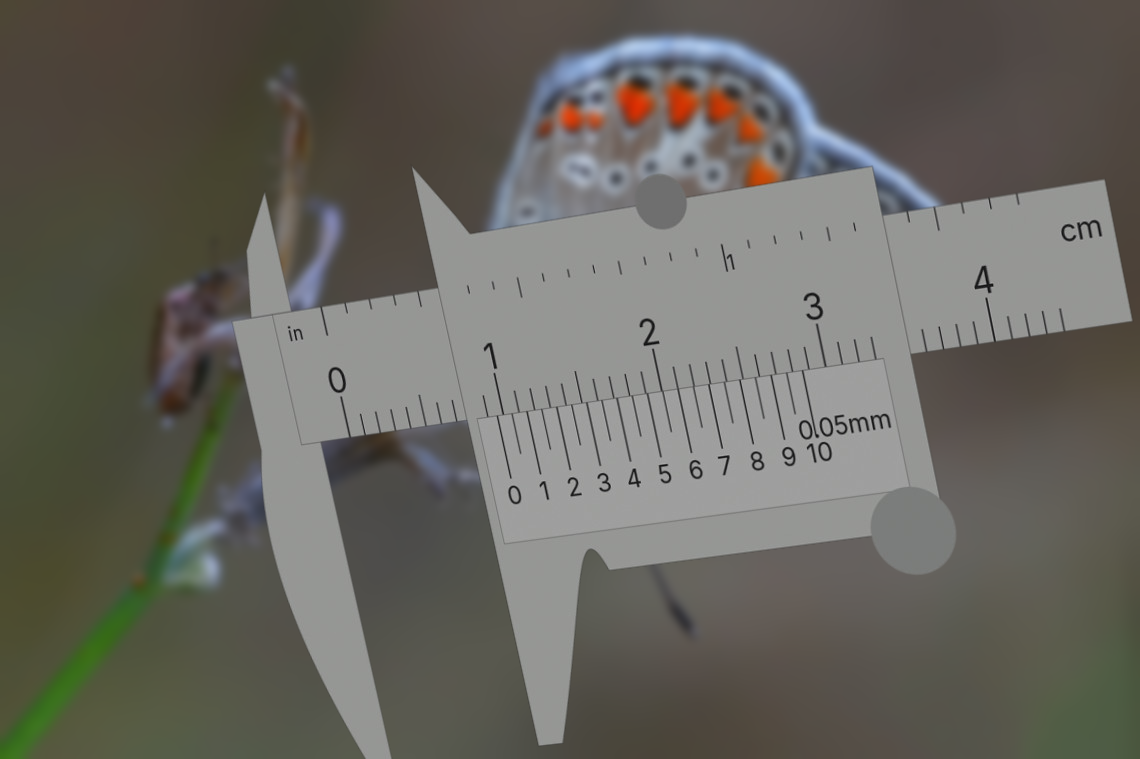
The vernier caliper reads 9.6 mm
